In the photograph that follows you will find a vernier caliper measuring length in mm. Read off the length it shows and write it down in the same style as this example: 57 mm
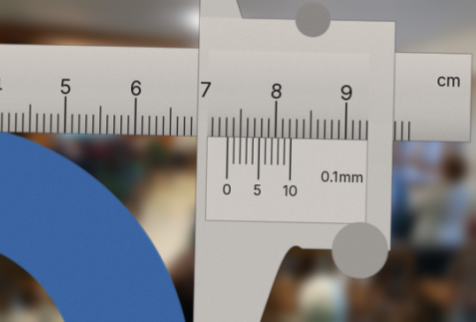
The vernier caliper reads 73.2 mm
